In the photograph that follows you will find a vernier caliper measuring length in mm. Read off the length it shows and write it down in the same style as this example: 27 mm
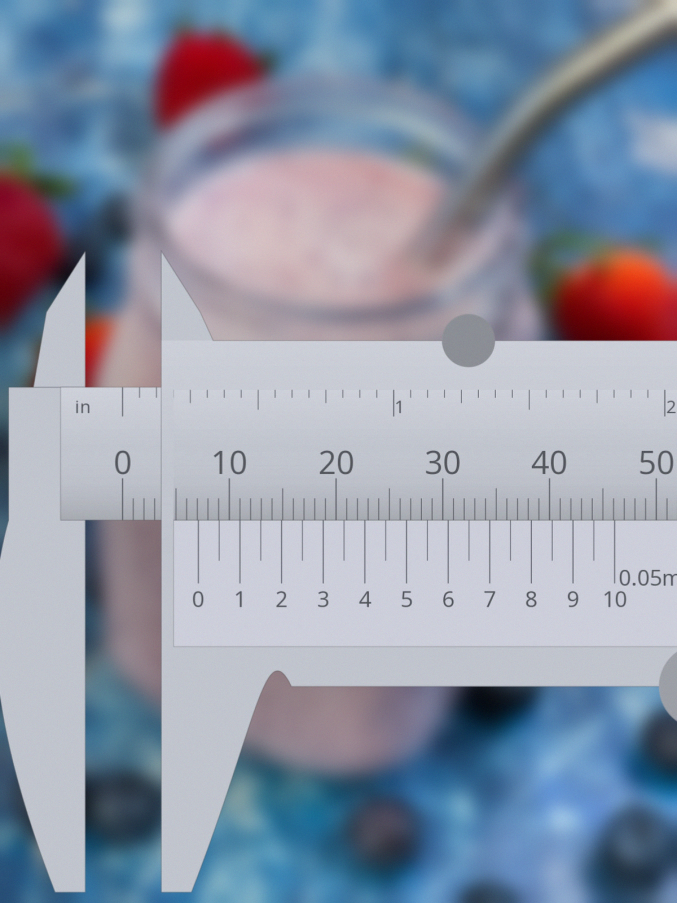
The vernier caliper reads 7.1 mm
